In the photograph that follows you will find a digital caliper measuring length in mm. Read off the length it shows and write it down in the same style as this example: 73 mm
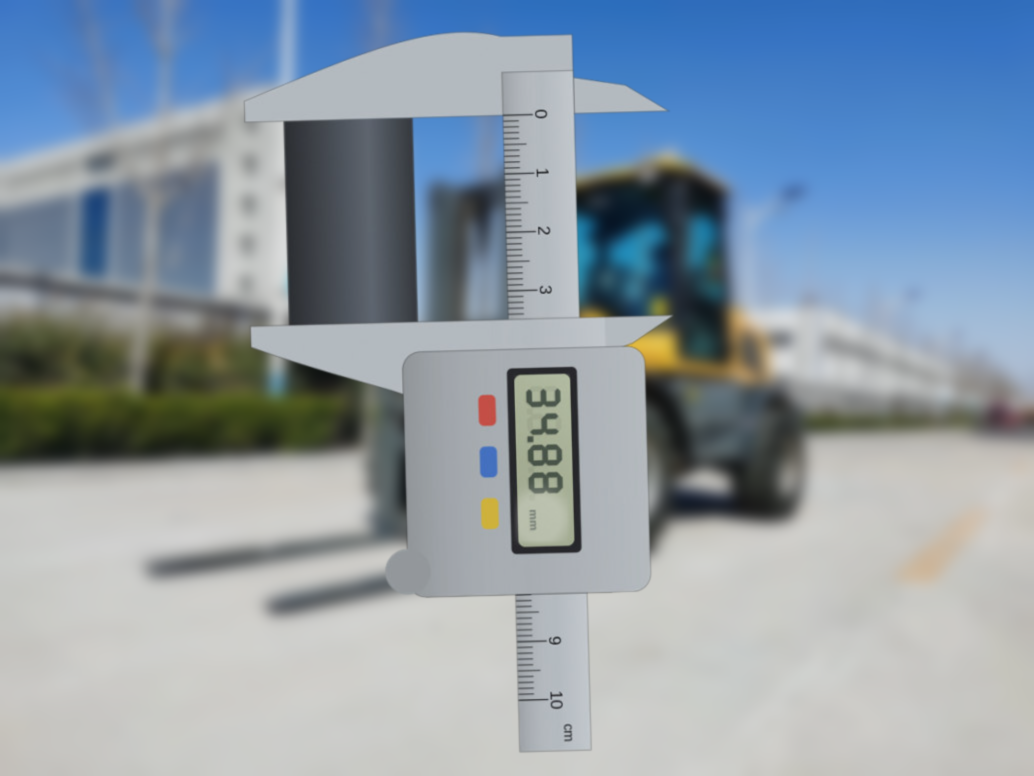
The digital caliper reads 34.88 mm
